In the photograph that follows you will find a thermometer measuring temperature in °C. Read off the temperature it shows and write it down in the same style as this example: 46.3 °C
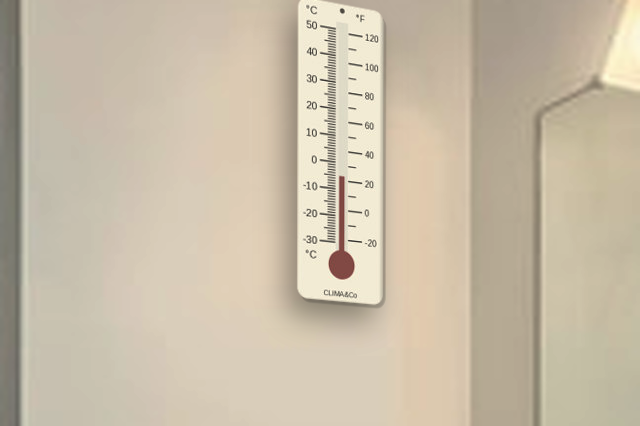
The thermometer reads -5 °C
